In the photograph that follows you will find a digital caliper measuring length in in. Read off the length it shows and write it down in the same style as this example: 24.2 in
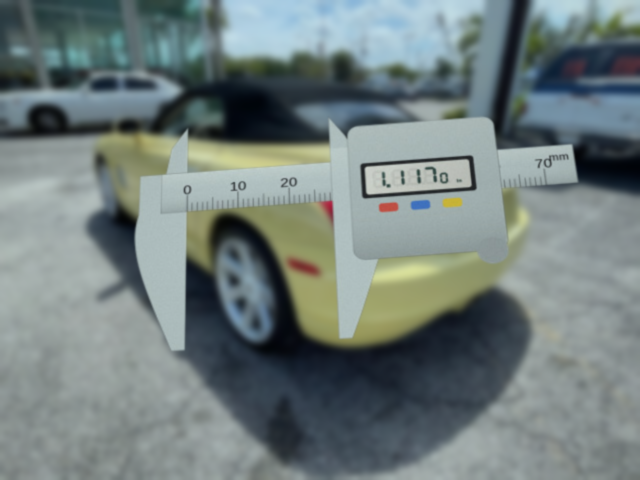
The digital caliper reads 1.1170 in
